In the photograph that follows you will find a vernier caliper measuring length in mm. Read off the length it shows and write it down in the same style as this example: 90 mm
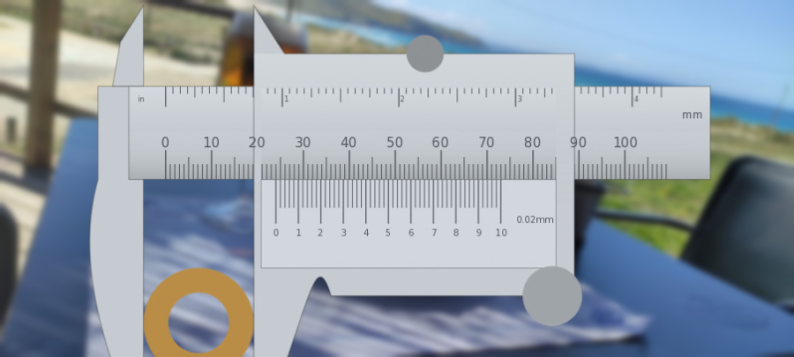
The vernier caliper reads 24.0 mm
